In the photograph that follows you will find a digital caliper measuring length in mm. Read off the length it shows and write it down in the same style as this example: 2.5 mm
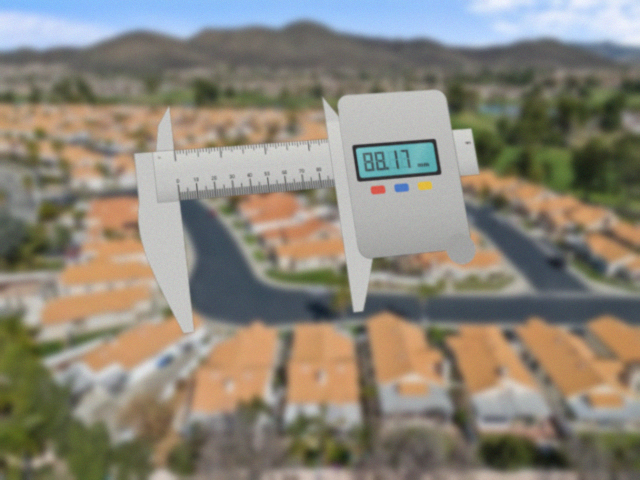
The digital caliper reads 88.17 mm
